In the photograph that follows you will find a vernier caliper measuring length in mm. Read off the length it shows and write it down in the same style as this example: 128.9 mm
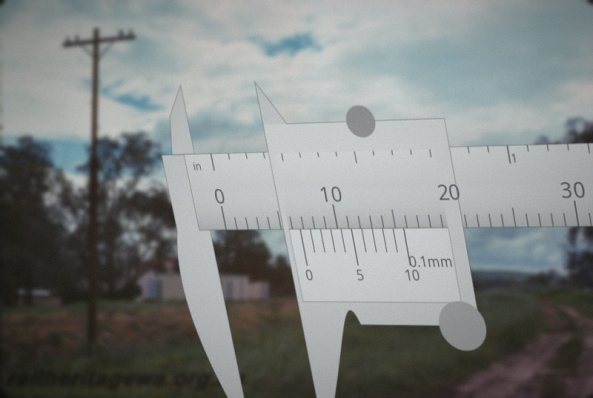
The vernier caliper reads 6.7 mm
